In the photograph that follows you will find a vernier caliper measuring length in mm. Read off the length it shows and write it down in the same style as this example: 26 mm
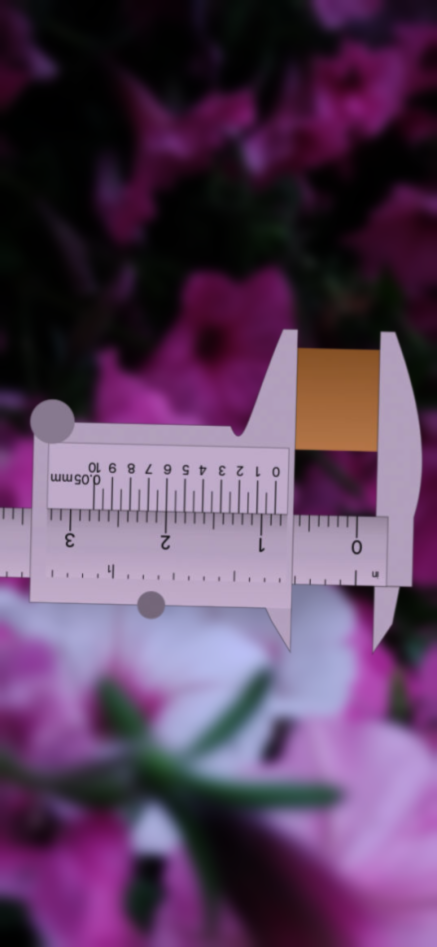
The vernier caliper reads 8.6 mm
